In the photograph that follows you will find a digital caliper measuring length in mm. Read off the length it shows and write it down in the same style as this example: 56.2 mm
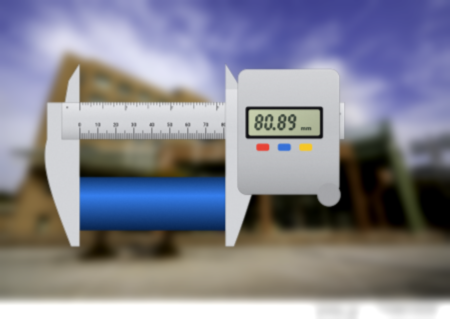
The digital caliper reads 80.89 mm
